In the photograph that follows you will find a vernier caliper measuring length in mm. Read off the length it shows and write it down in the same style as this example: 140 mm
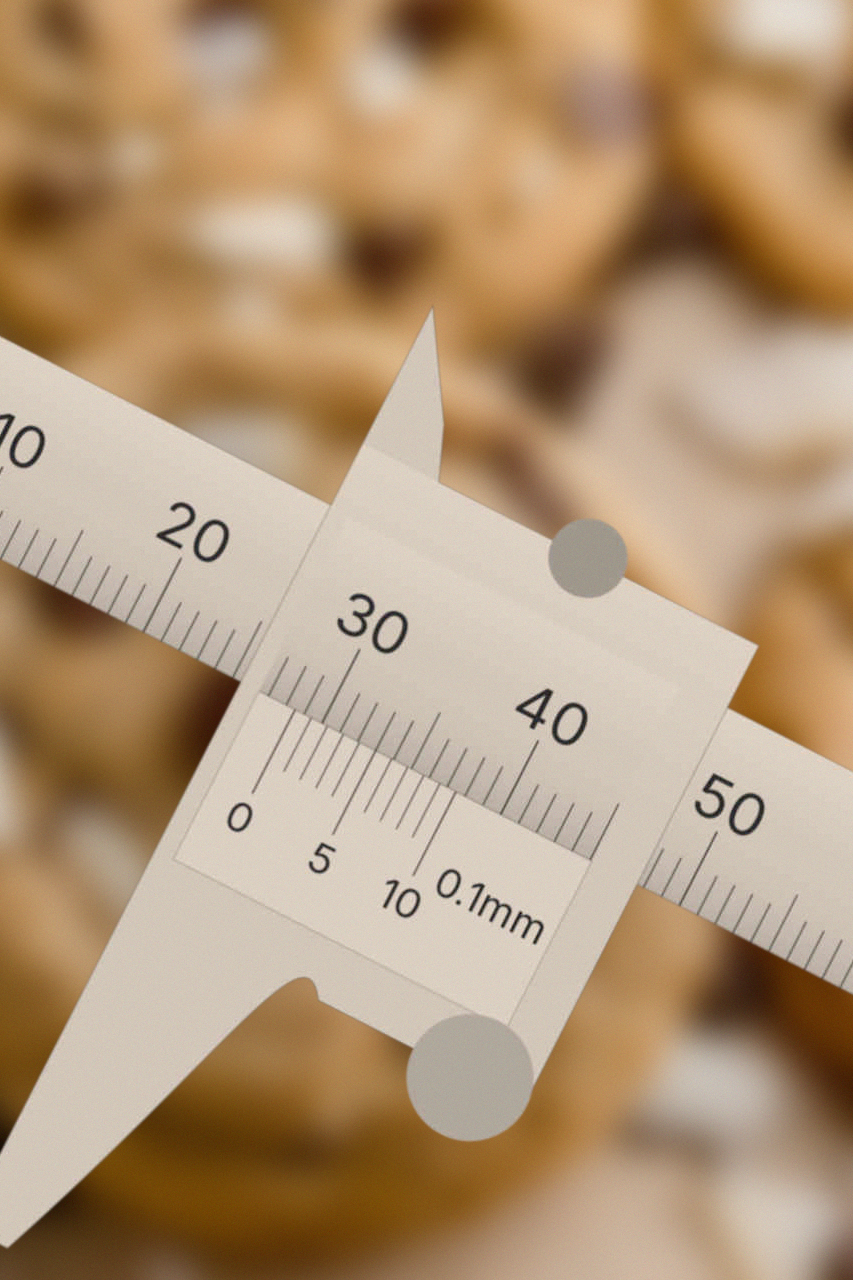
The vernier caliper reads 28.5 mm
